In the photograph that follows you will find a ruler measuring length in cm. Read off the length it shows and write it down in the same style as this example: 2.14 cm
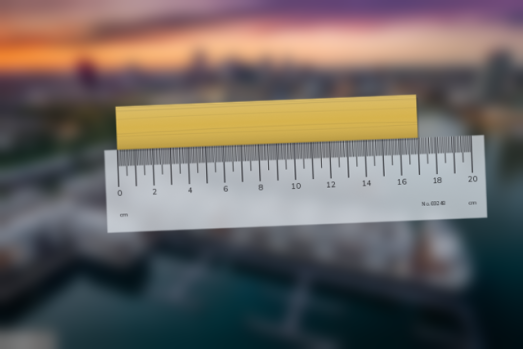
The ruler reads 17 cm
